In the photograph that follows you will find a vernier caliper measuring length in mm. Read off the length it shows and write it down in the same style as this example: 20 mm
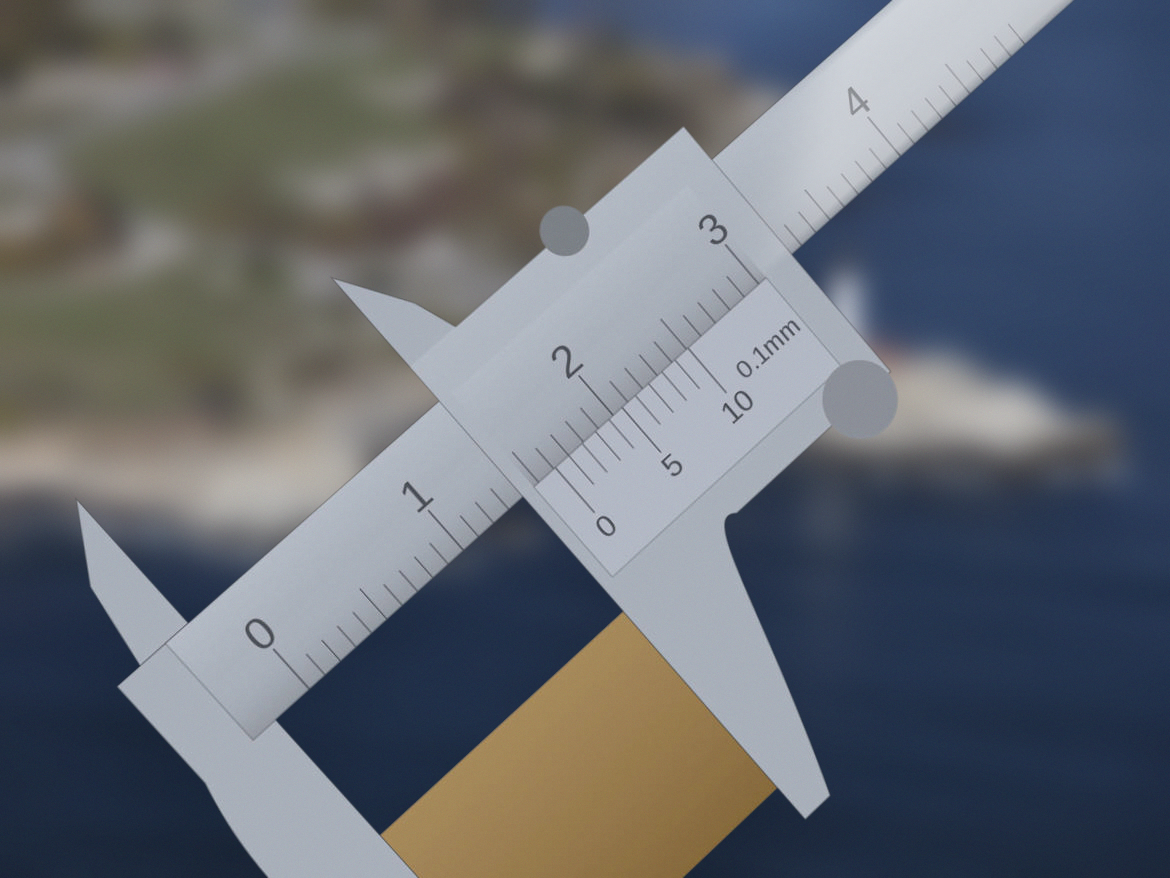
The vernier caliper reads 16.1 mm
